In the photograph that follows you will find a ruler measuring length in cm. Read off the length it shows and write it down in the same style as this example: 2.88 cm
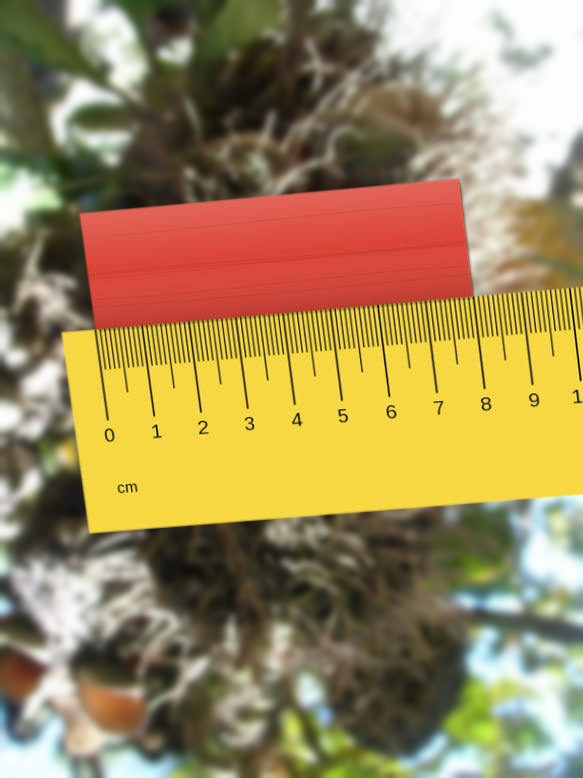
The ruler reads 8 cm
